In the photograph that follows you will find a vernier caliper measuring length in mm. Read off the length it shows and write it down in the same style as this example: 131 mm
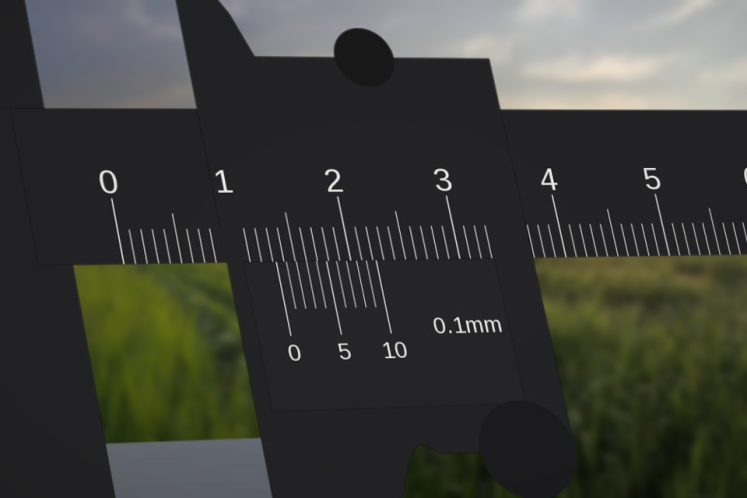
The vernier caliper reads 13.3 mm
